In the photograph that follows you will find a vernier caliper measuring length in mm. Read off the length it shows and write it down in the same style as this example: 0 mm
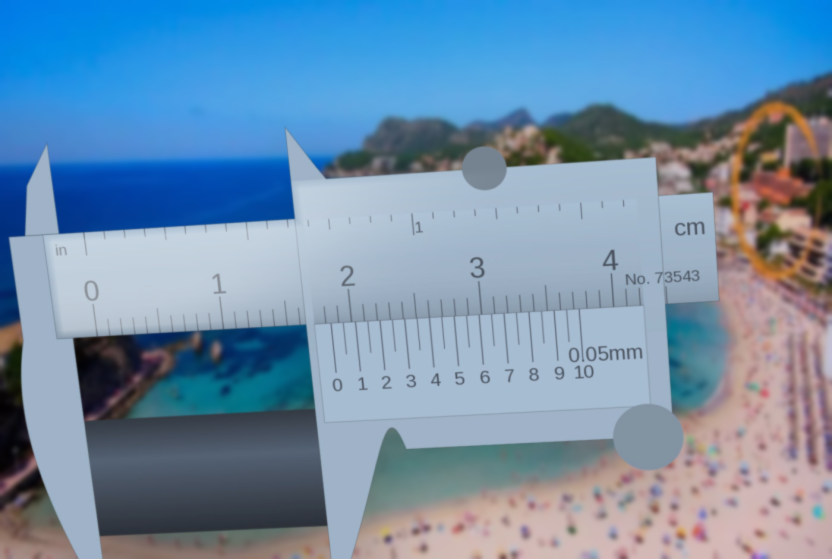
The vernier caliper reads 18.4 mm
